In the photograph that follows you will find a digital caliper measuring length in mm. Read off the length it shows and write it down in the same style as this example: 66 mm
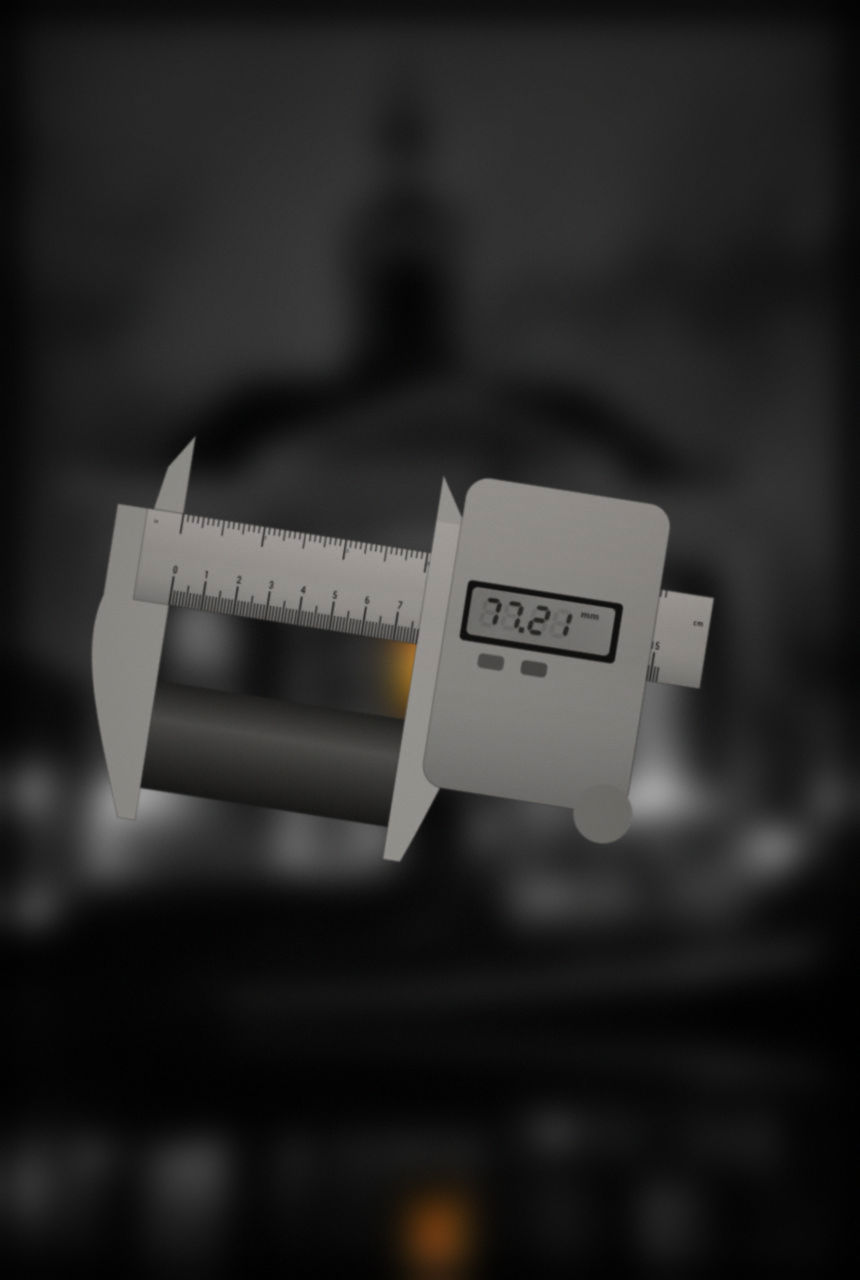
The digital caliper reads 77.21 mm
